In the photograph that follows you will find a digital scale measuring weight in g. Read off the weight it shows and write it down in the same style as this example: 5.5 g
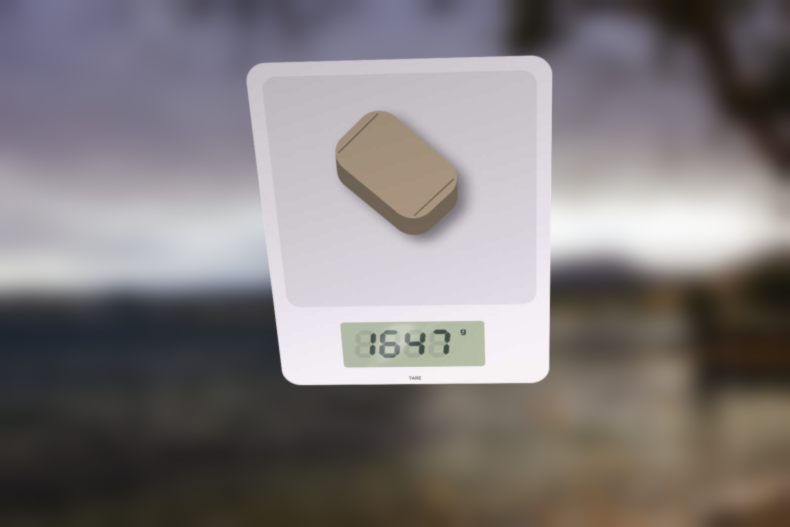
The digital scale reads 1647 g
